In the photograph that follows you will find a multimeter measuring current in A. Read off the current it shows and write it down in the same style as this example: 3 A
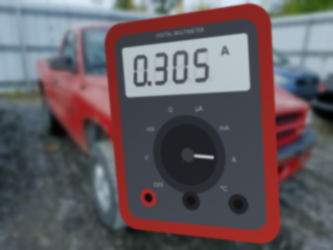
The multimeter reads 0.305 A
